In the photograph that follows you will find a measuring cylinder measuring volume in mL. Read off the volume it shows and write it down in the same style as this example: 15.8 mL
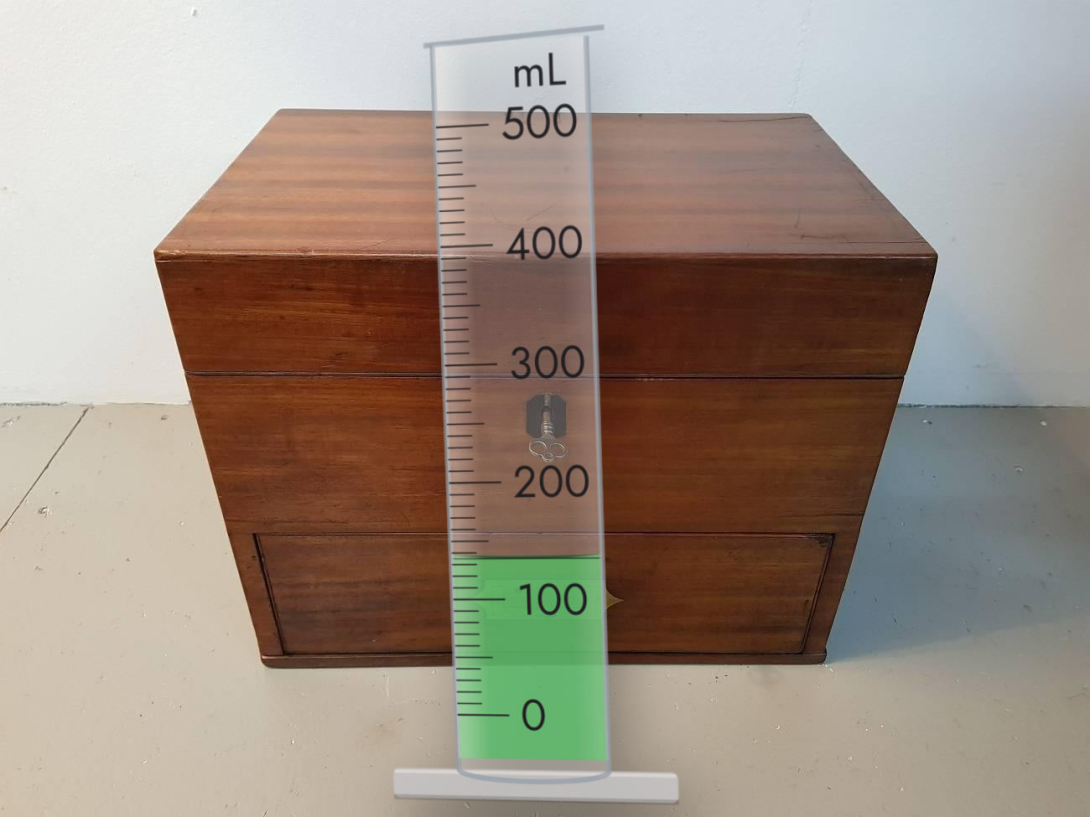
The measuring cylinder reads 135 mL
